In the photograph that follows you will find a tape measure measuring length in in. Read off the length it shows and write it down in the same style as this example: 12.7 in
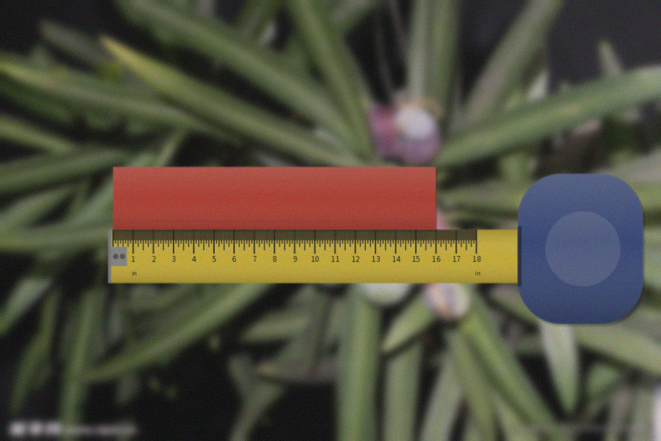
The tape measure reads 16 in
